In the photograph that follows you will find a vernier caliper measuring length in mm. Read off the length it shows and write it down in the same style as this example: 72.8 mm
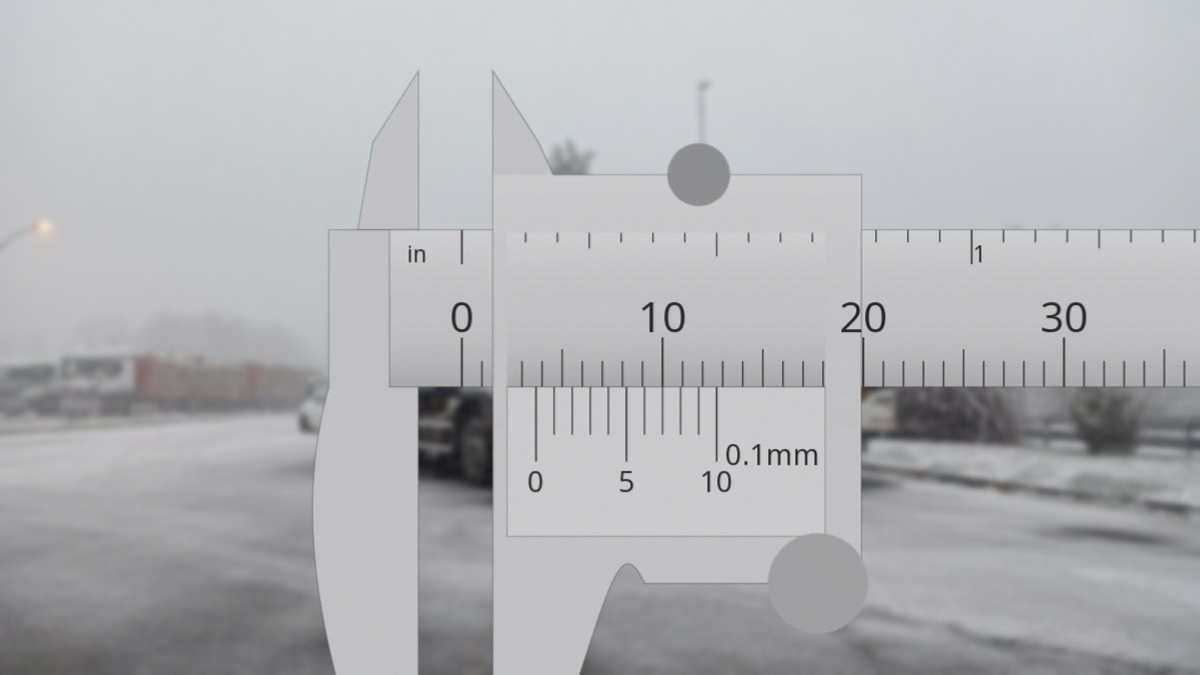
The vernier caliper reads 3.7 mm
